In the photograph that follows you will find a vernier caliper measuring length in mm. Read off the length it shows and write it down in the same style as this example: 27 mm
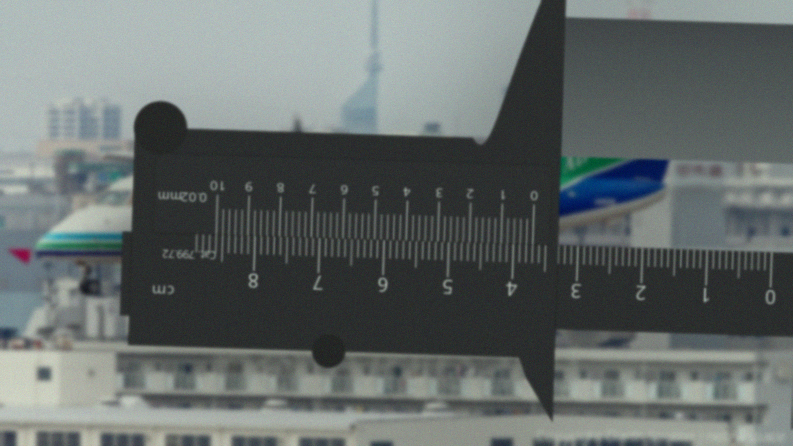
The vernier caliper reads 37.0 mm
